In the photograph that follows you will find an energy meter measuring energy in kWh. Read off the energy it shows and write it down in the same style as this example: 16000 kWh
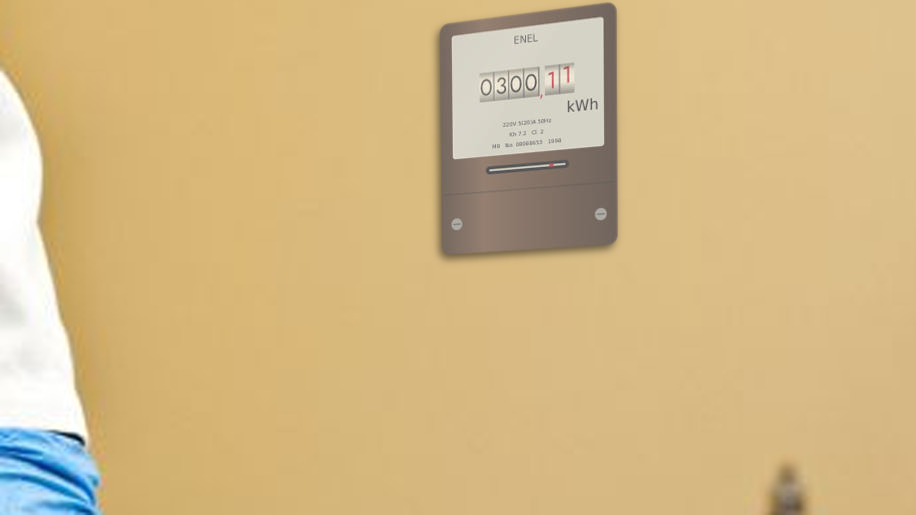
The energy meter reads 300.11 kWh
